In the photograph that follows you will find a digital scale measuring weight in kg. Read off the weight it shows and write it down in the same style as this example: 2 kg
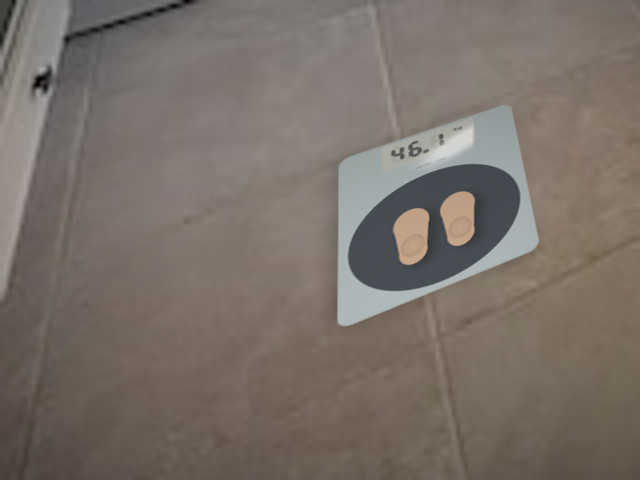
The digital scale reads 46.1 kg
